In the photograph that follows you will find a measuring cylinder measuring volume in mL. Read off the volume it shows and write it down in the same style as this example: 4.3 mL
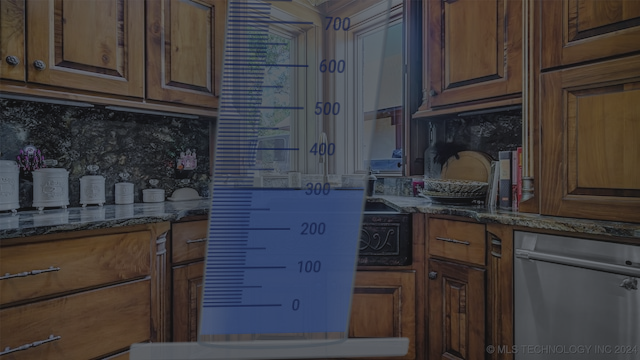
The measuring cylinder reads 300 mL
